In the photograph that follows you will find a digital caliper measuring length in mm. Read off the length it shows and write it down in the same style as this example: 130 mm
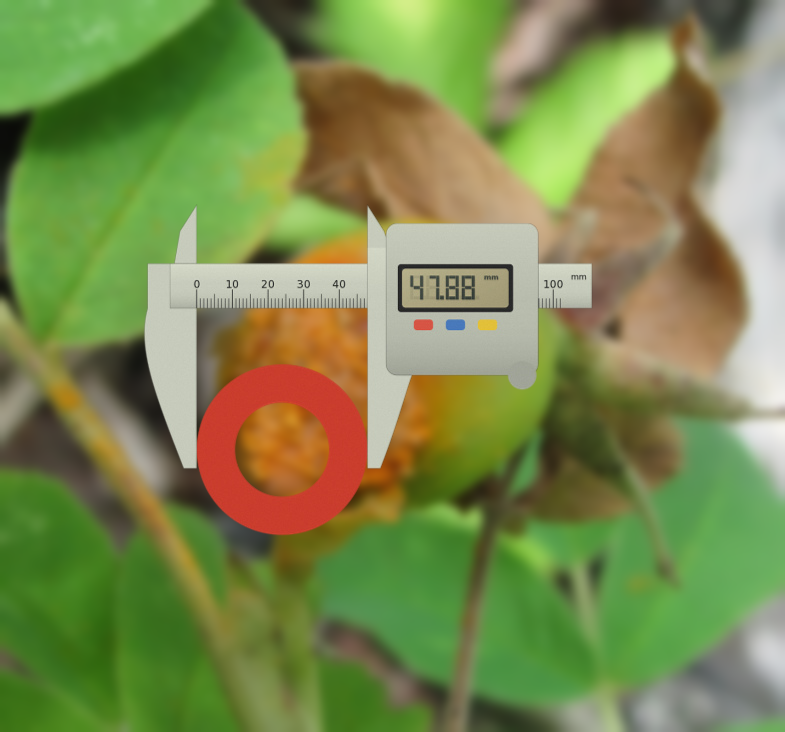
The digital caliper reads 47.88 mm
